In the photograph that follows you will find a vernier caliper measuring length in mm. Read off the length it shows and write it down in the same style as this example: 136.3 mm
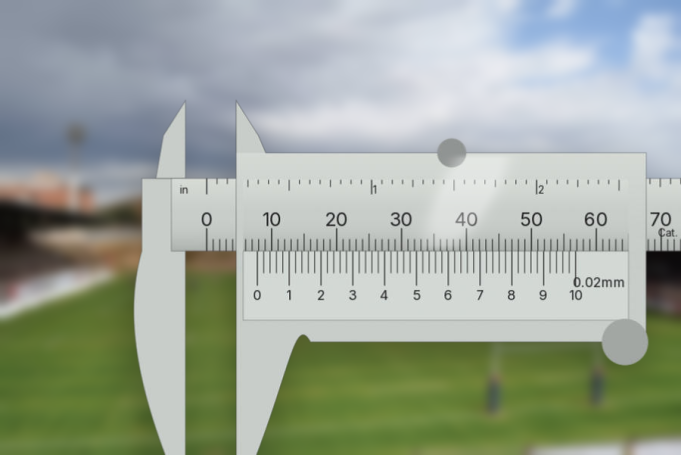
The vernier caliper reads 7.8 mm
